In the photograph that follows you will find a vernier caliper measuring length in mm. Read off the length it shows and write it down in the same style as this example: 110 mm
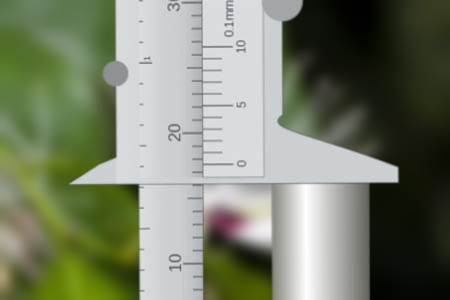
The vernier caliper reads 17.6 mm
